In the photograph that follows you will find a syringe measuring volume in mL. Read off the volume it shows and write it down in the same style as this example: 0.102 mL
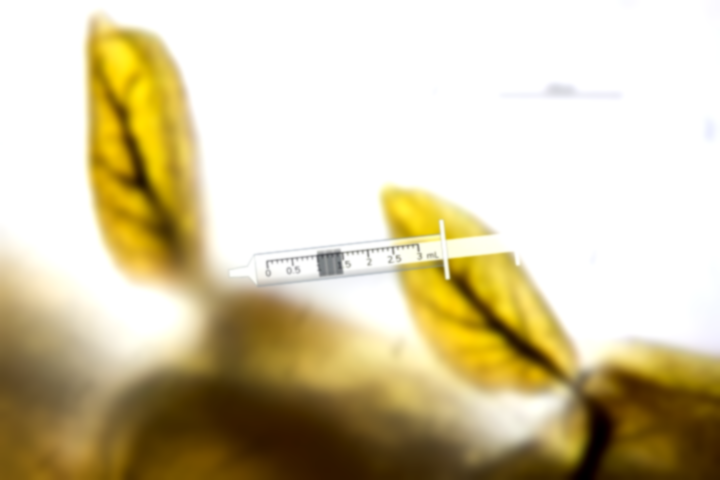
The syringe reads 1 mL
